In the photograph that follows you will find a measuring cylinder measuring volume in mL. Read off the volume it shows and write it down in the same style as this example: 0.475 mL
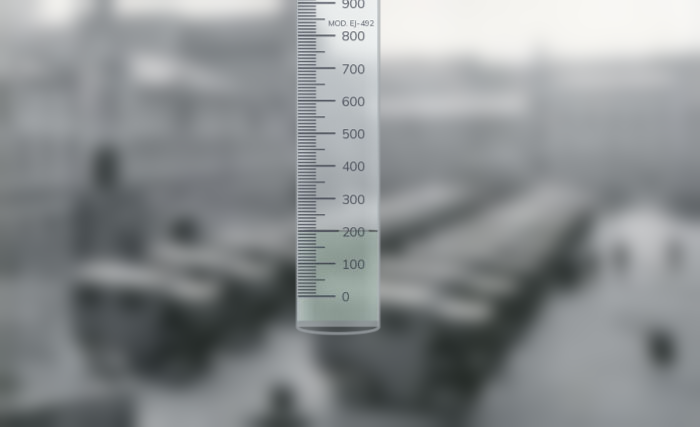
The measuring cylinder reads 200 mL
